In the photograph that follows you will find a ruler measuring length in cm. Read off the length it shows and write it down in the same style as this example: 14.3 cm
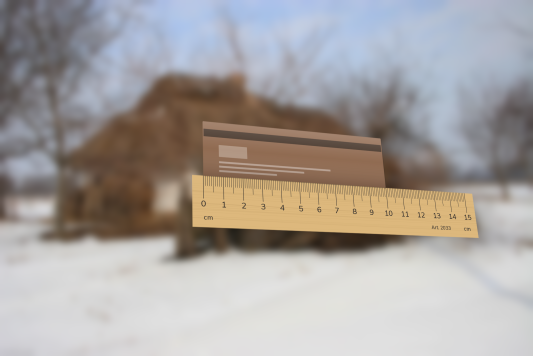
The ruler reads 10 cm
